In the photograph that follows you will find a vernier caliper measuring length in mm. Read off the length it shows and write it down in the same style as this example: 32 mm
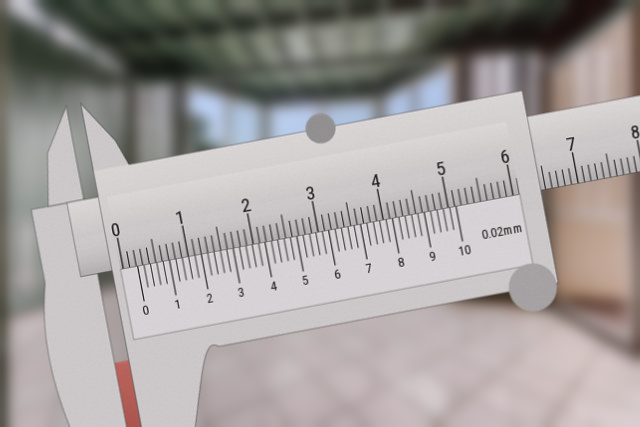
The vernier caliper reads 2.2 mm
